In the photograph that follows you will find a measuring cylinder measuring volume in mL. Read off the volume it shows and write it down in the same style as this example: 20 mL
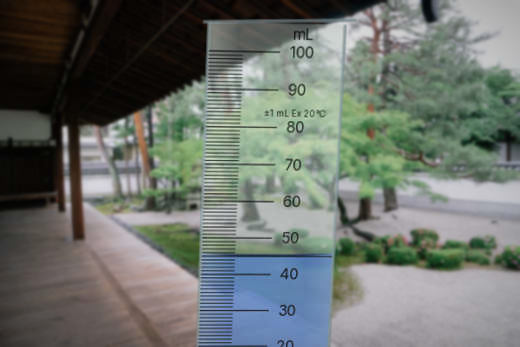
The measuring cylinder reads 45 mL
